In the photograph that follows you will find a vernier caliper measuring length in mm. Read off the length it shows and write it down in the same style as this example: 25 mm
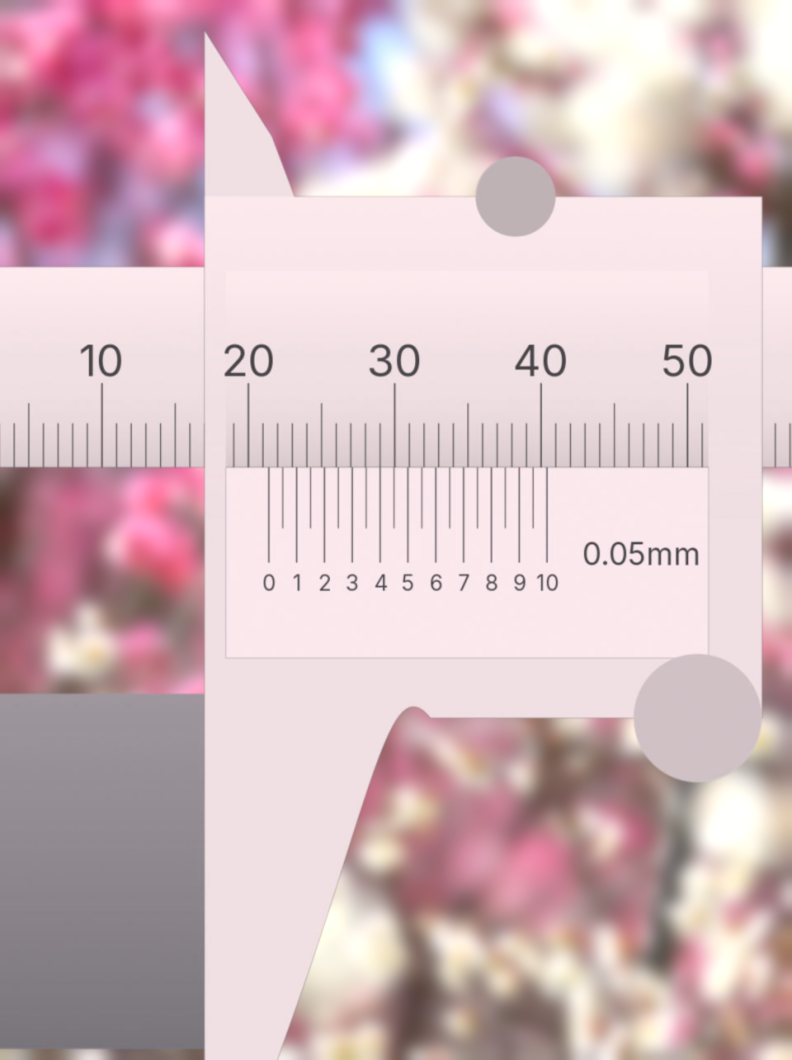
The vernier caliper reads 21.4 mm
